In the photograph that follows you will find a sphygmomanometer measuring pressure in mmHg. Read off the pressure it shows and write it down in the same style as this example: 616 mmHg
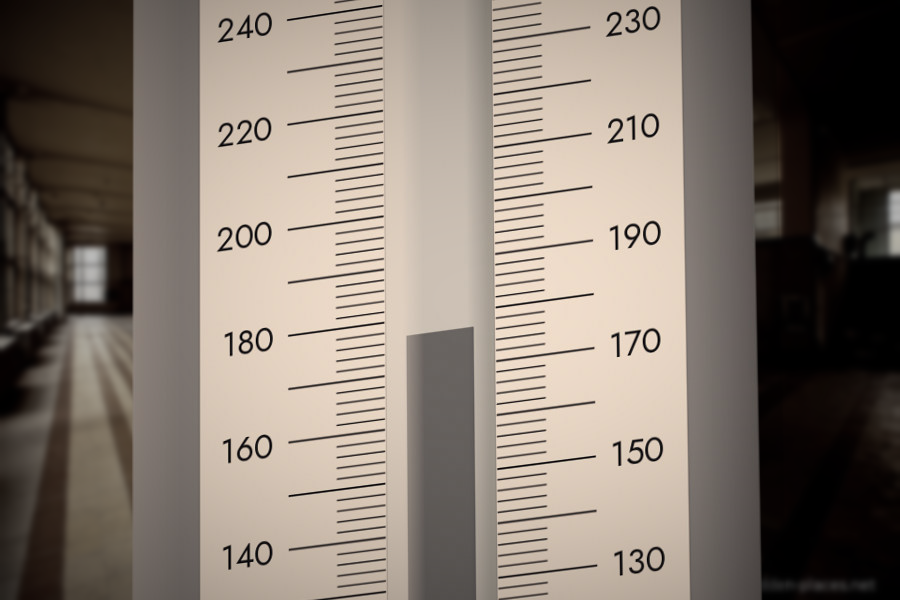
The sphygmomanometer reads 177 mmHg
